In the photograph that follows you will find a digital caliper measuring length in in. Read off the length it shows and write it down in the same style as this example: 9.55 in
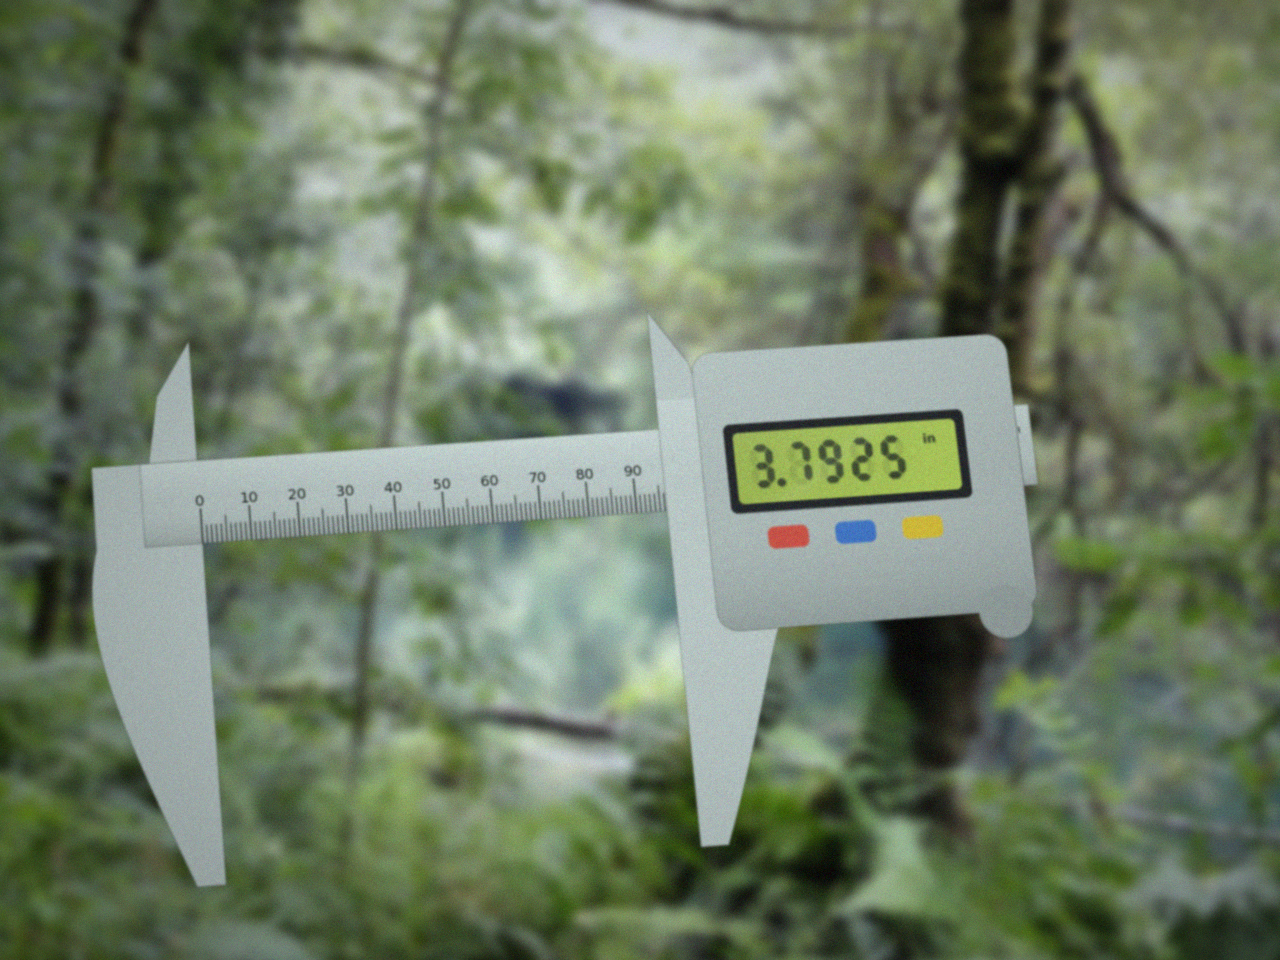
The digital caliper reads 3.7925 in
